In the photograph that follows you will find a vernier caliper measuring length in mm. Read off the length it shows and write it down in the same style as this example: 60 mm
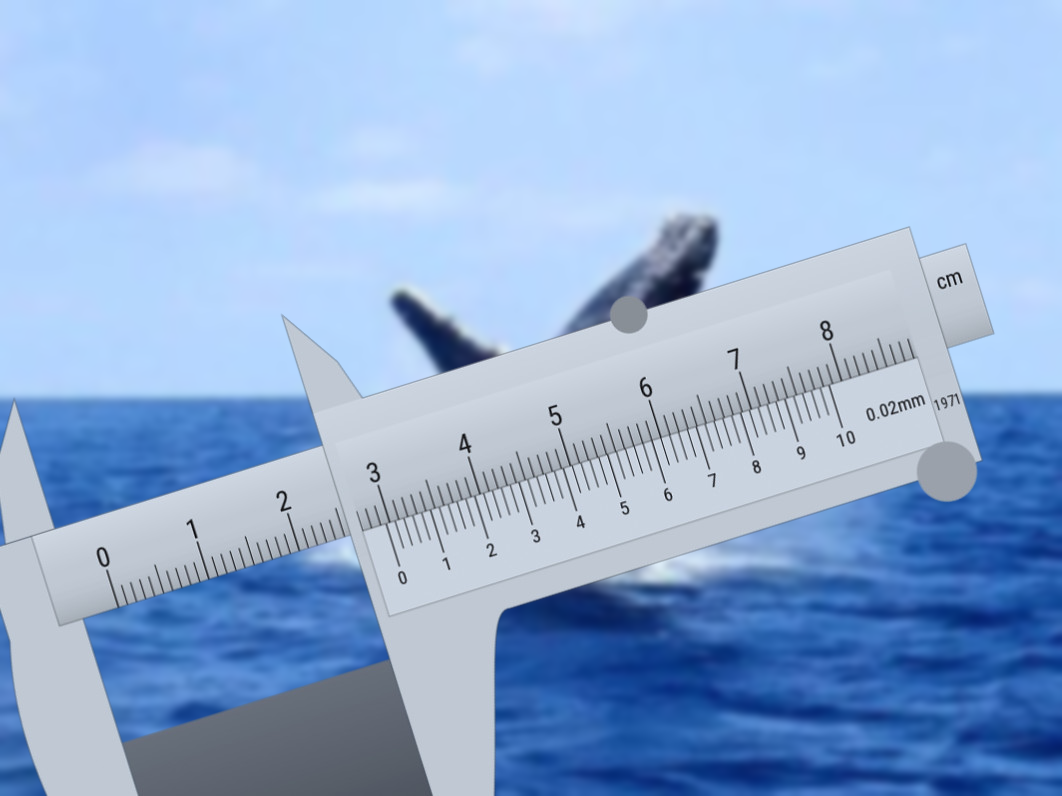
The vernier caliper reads 29.6 mm
